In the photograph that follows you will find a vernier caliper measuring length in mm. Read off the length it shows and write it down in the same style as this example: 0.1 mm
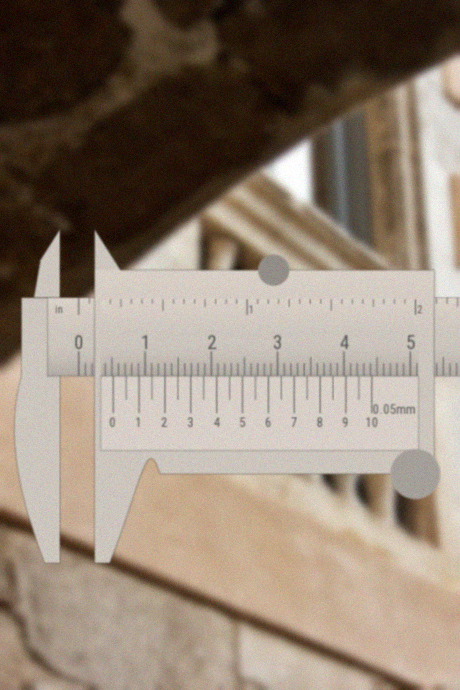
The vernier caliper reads 5.2 mm
